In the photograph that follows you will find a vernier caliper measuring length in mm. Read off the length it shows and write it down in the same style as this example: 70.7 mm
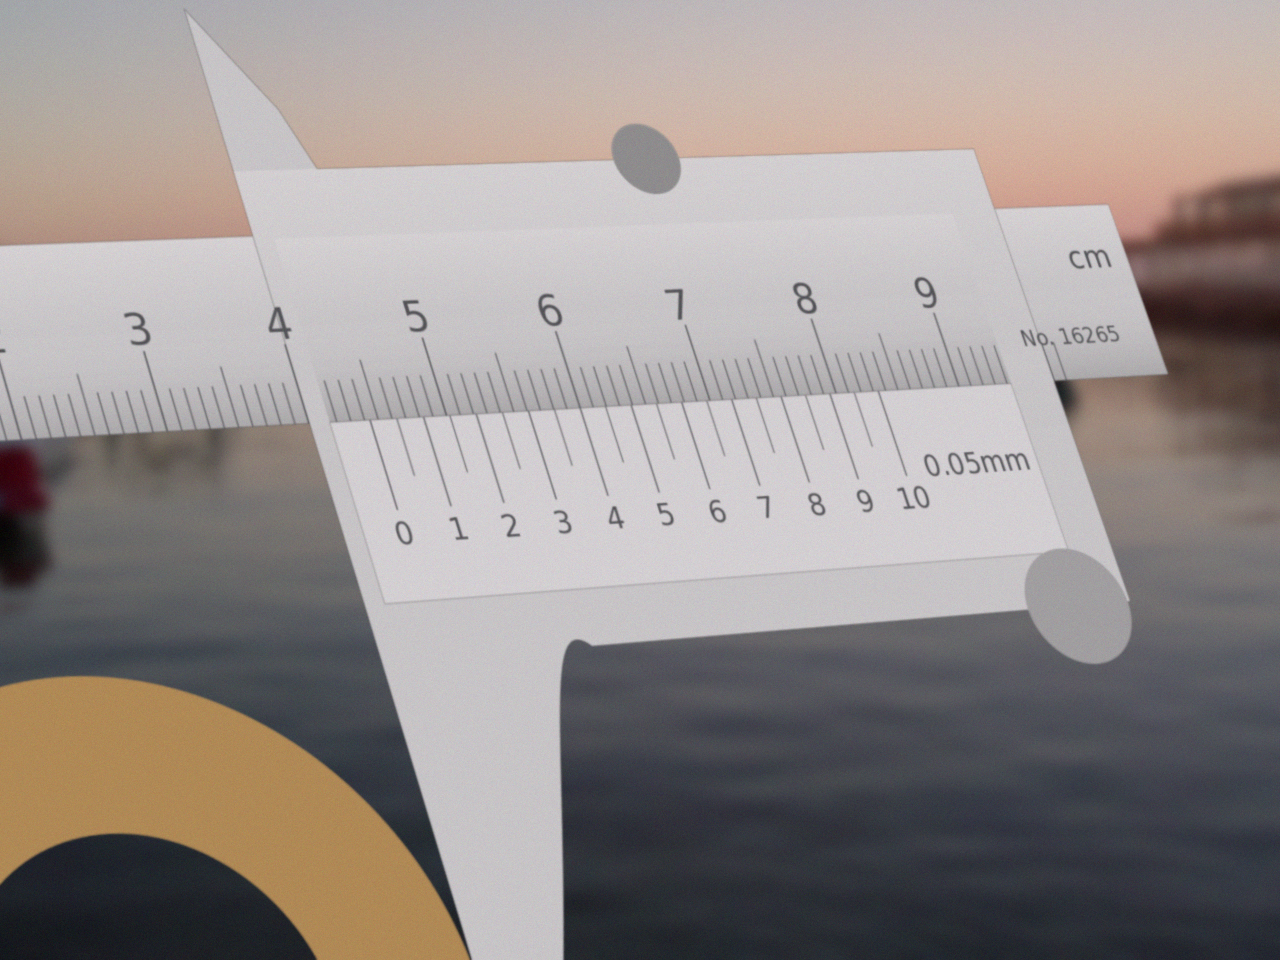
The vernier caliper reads 44.4 mm
